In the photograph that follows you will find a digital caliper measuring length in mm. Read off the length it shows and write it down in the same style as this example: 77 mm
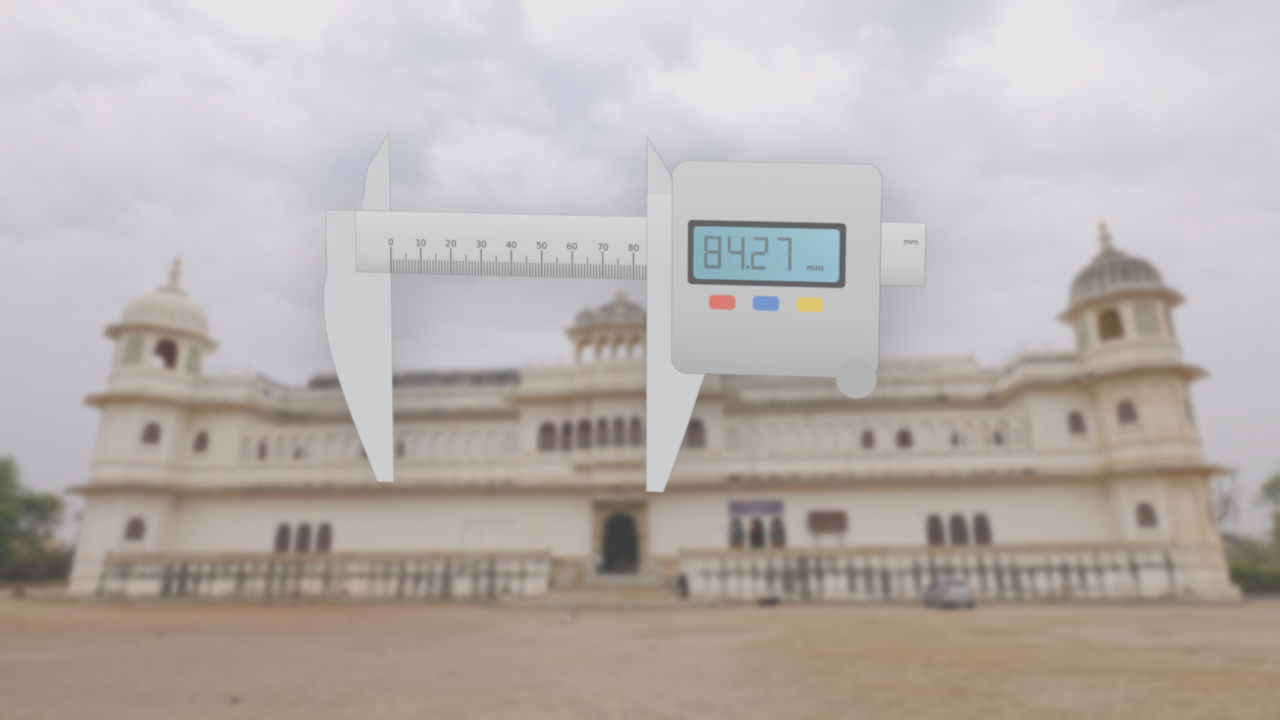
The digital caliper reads 84.27 mm
